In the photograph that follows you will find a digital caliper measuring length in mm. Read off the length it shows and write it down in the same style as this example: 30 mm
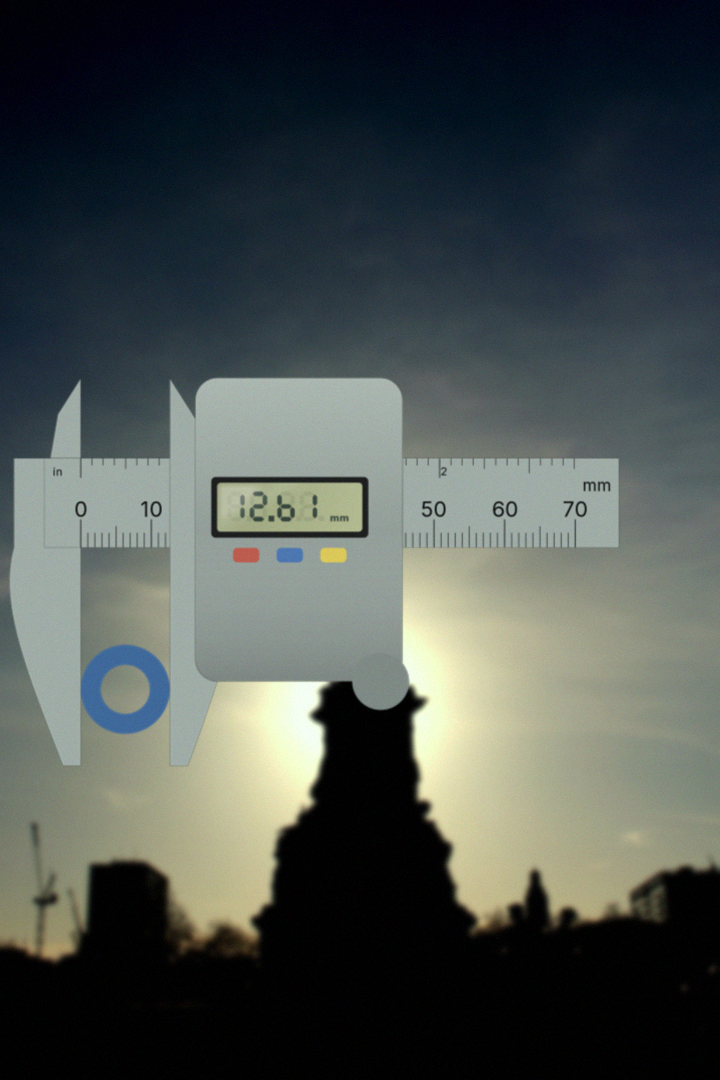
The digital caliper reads 12.61 mm
